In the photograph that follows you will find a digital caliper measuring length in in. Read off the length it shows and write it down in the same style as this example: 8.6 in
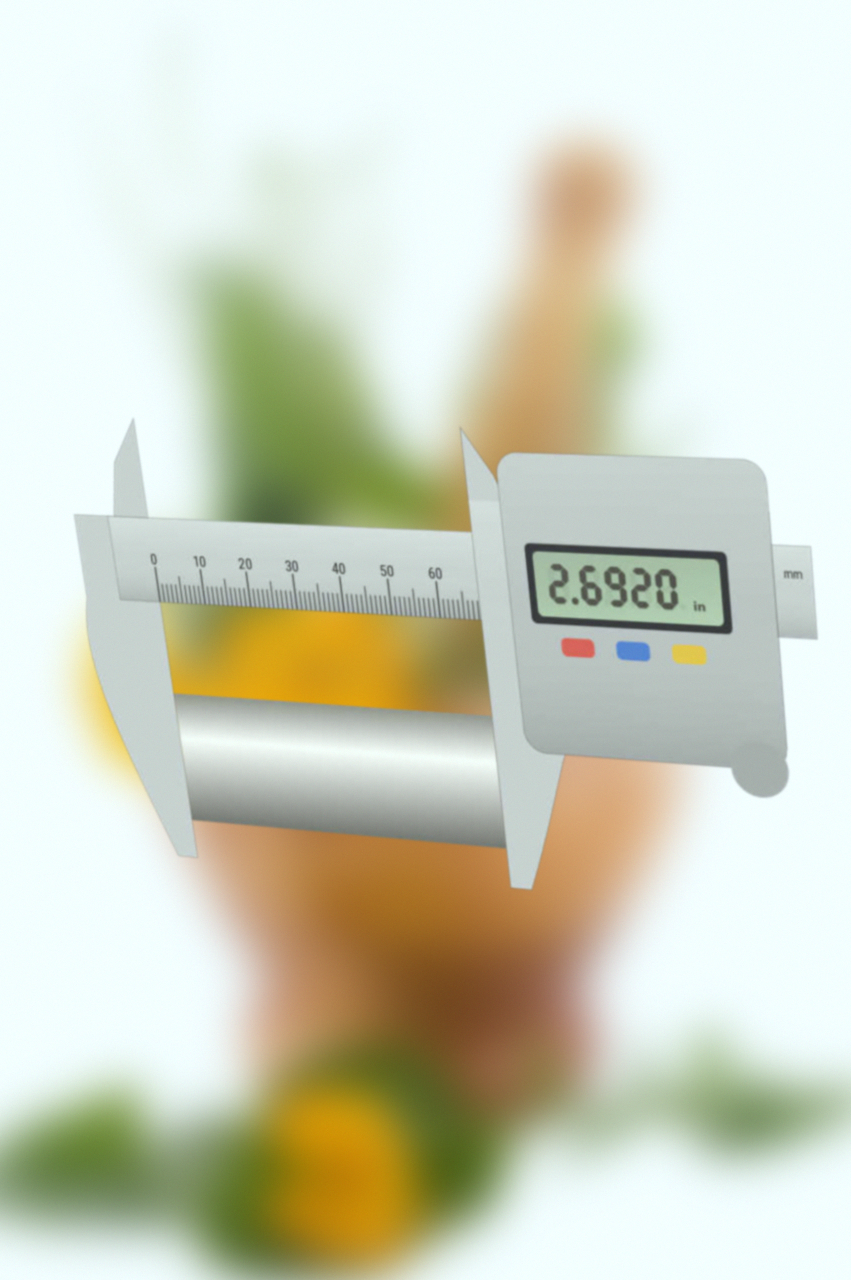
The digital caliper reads 2.6920 in
